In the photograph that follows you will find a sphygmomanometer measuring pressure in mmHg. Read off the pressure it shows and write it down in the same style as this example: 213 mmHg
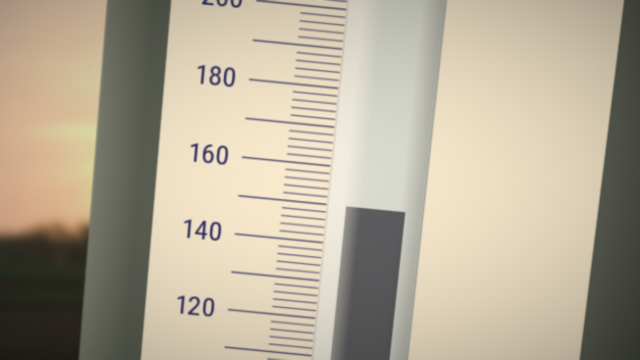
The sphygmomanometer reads 150 mmHg
